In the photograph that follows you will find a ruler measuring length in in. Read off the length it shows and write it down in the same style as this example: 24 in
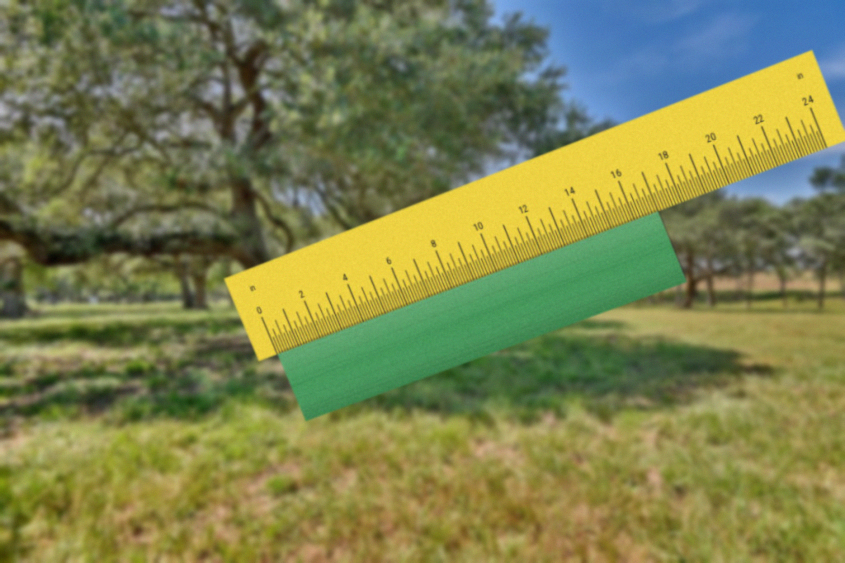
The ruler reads 17 in
